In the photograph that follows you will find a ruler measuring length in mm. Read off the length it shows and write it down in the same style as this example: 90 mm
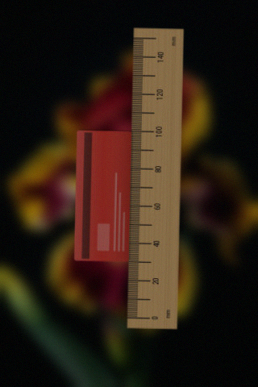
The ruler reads 70 mm
